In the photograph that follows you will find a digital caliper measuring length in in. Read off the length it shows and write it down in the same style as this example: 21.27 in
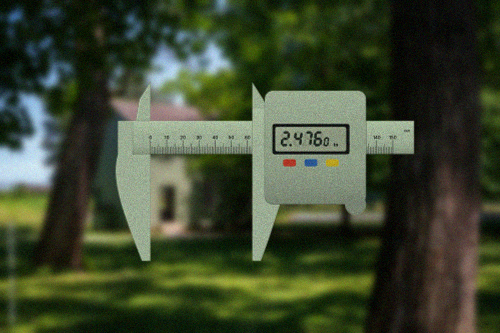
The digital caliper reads 2.4760 in
